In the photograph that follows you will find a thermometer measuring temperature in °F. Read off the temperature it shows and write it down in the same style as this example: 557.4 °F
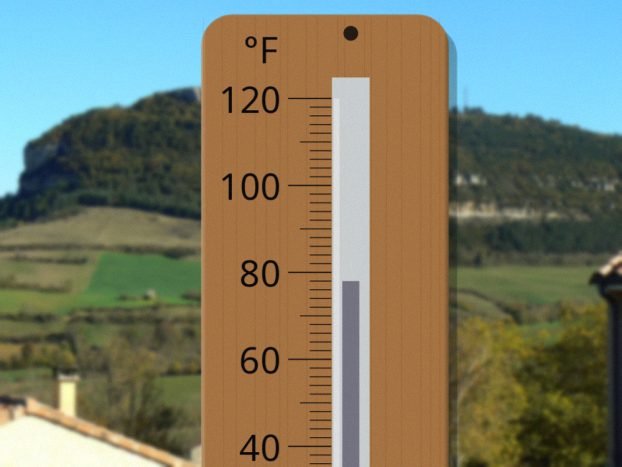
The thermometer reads 78 °F
